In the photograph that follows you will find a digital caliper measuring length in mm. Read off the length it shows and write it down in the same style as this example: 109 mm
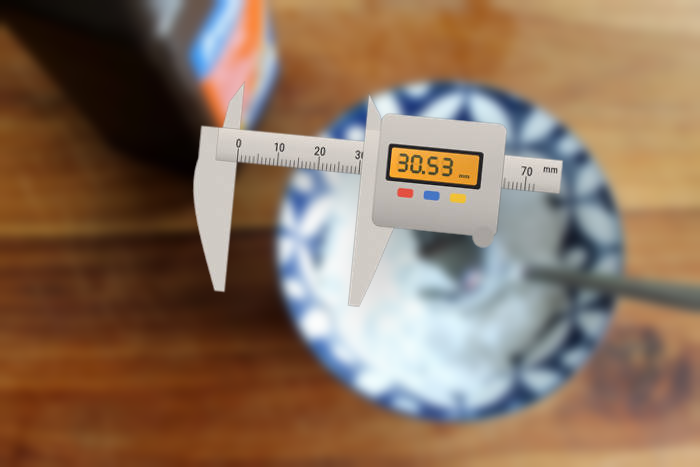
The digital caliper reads 30.53 mm
